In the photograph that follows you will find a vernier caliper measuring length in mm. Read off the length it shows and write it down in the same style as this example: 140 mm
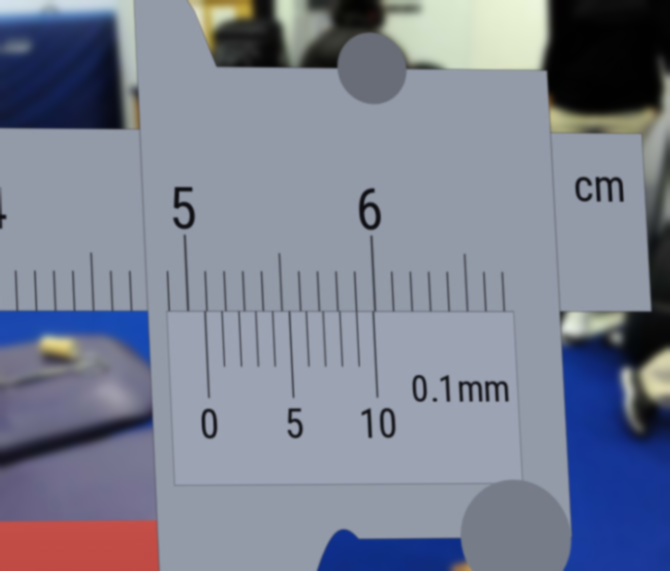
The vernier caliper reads 50.9 mm
